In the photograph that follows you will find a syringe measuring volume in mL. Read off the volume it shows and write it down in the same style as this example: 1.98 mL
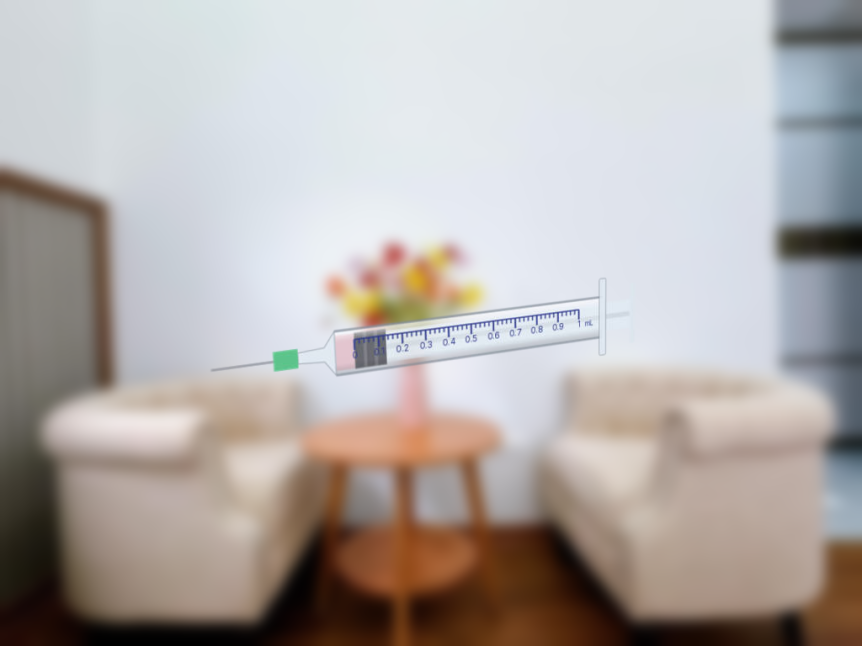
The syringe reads 0 mL
